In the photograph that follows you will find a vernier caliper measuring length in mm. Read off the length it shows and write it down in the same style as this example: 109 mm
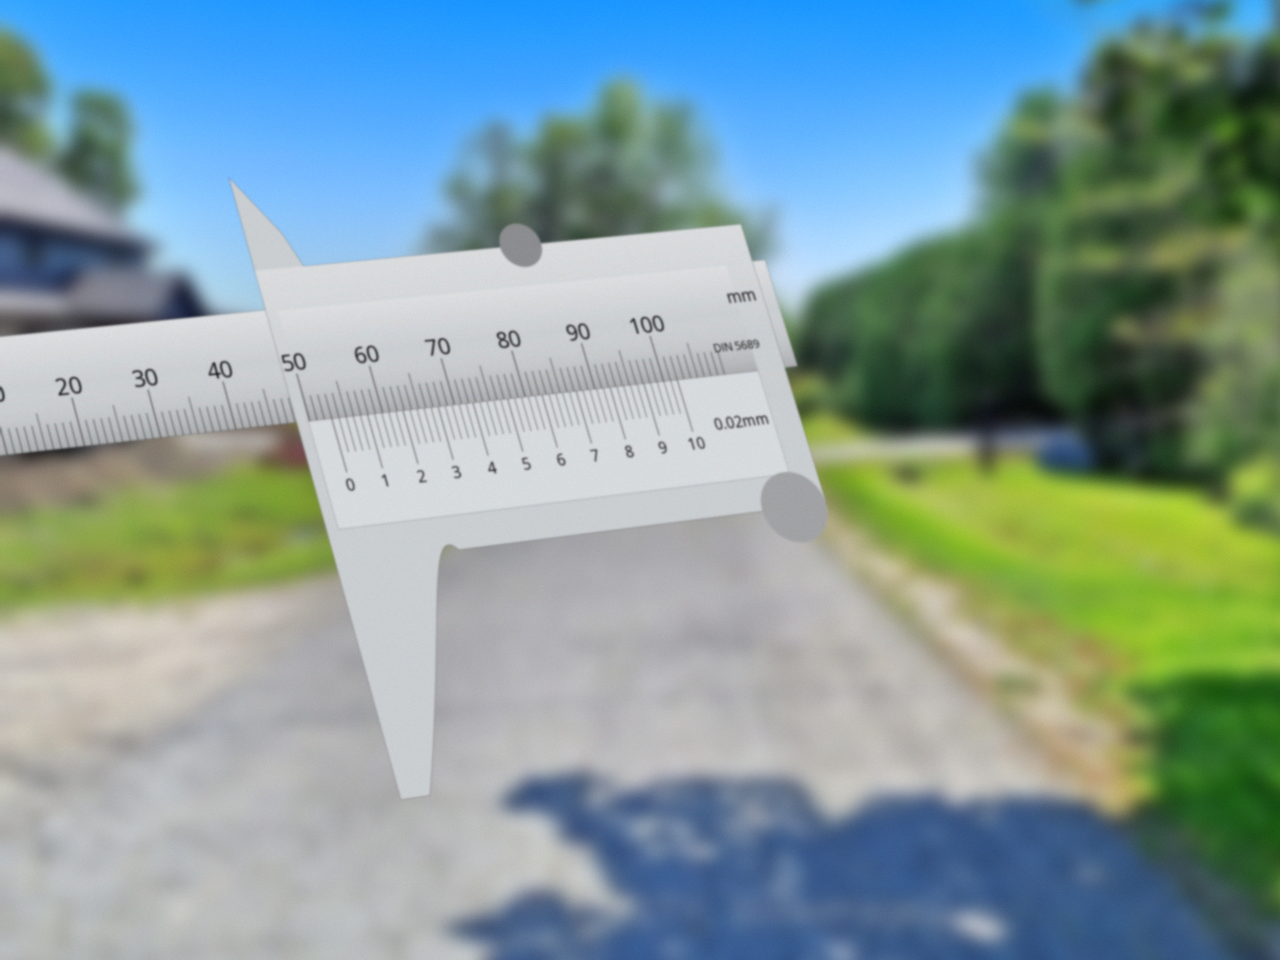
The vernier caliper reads 53.0 mm
